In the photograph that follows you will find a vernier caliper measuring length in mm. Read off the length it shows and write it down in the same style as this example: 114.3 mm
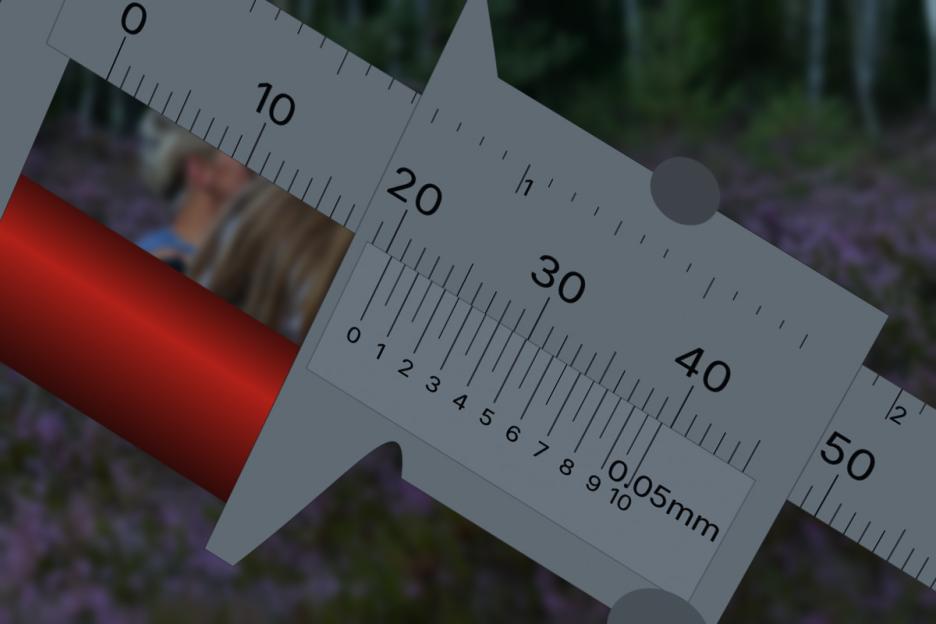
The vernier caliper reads 20.4 mm
